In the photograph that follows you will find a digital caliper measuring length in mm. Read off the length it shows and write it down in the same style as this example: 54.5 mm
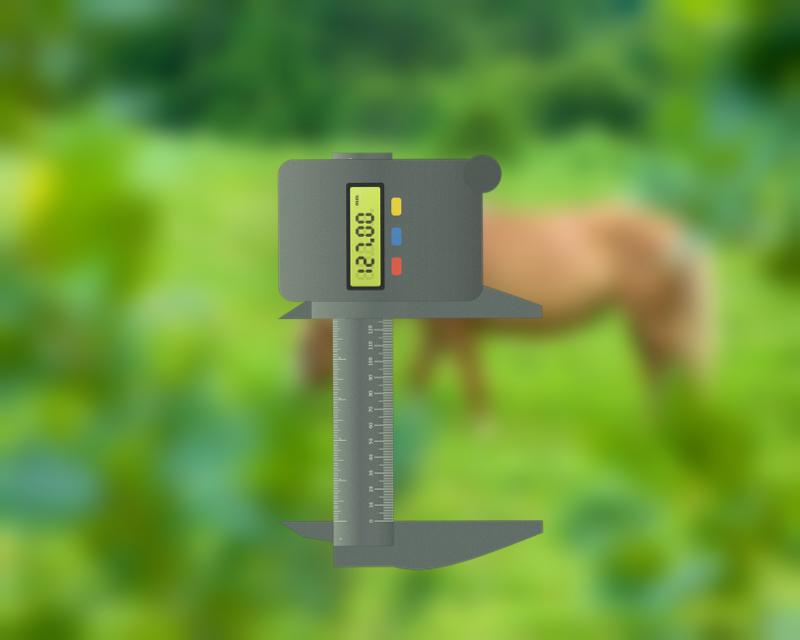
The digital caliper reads 127.00 mm
